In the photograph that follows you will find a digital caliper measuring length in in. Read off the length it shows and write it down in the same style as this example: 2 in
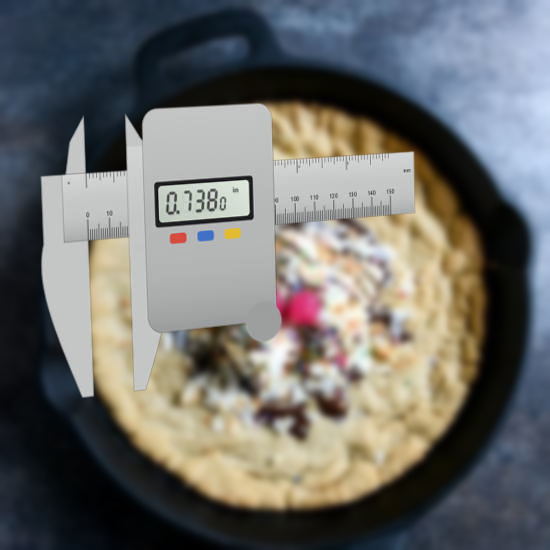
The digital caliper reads 0.7380 in
